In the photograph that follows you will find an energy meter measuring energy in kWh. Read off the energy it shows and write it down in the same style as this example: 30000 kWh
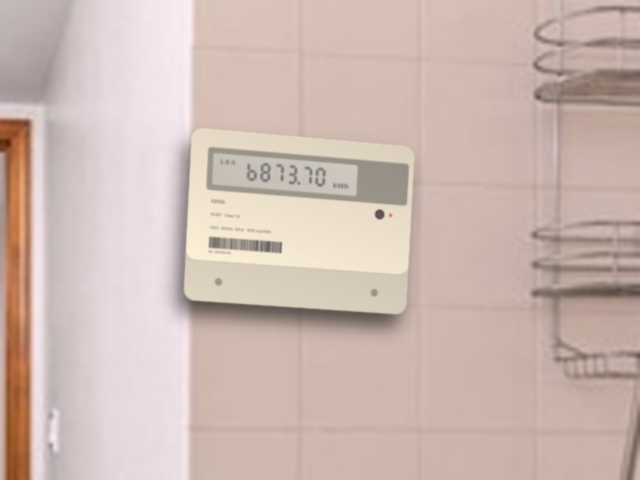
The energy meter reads 6873.70 kWh
